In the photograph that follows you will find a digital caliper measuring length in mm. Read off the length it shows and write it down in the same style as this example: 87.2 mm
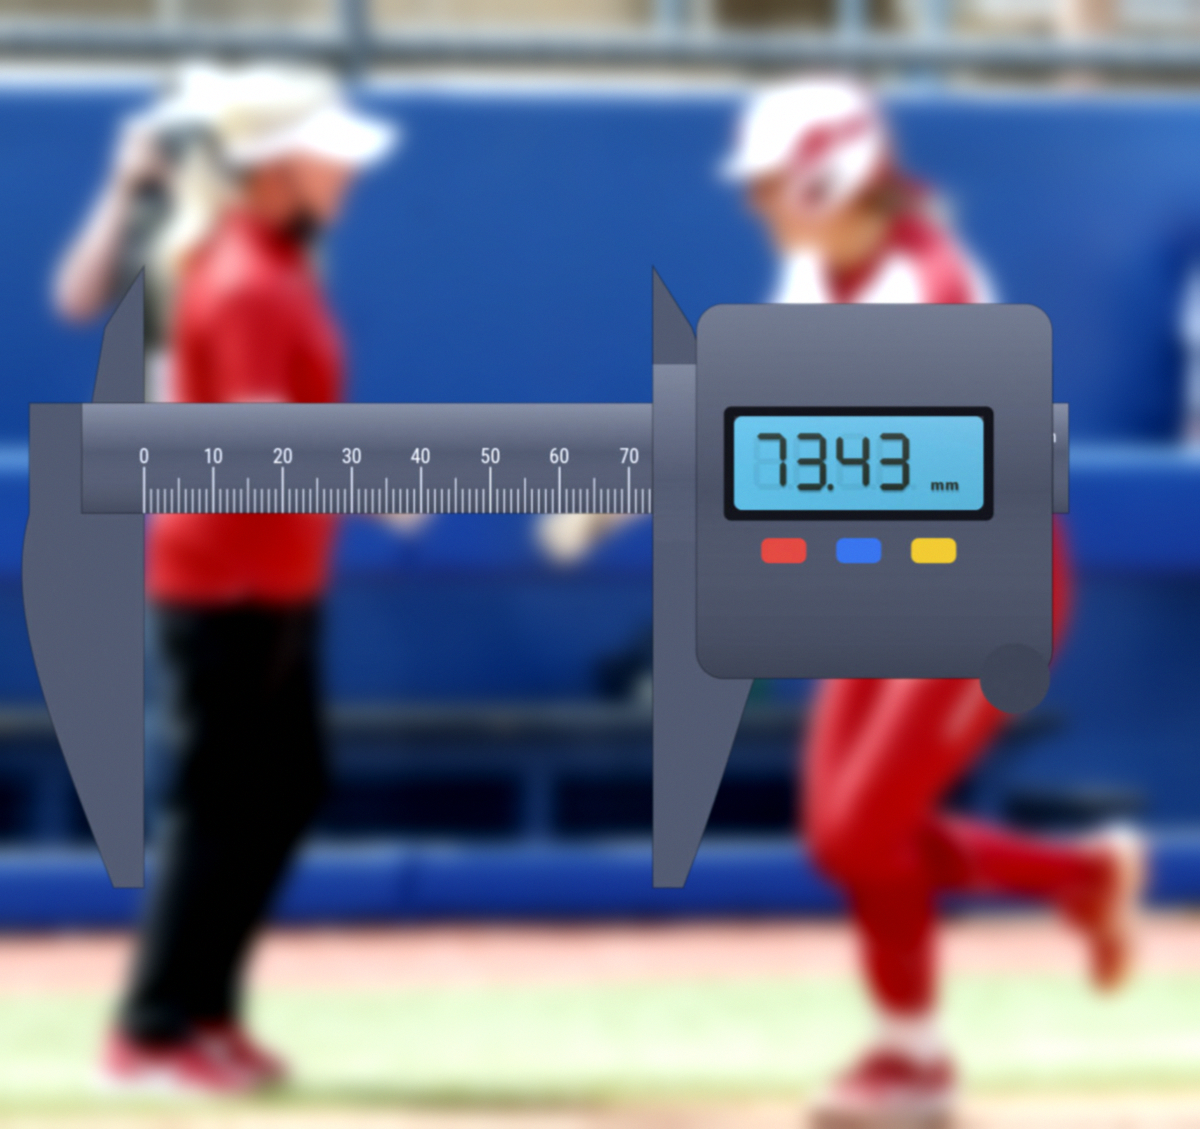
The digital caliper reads 73.43 mm
